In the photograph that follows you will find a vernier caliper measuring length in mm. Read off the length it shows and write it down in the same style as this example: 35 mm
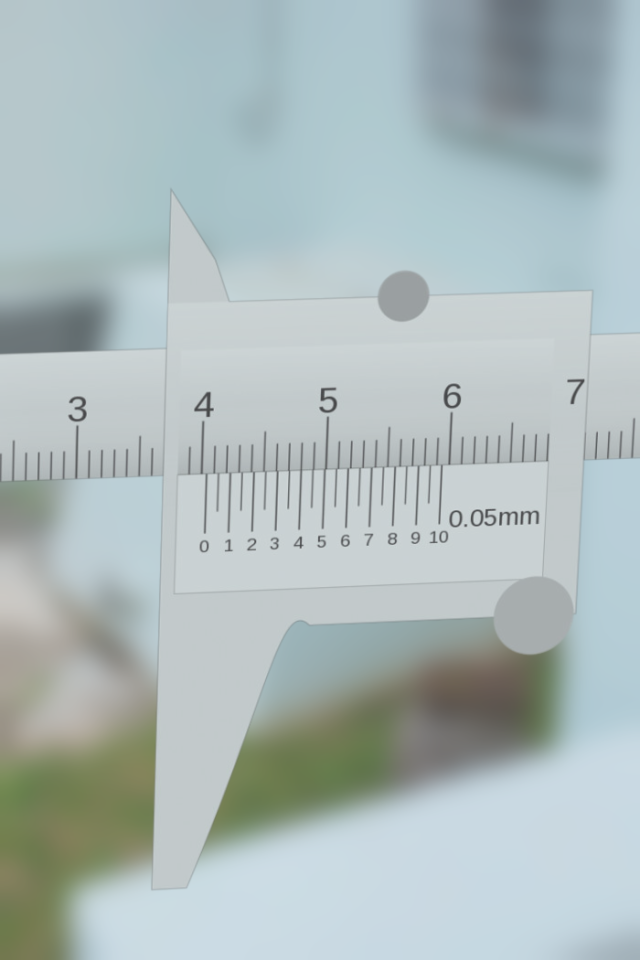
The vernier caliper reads 40.4 mm
